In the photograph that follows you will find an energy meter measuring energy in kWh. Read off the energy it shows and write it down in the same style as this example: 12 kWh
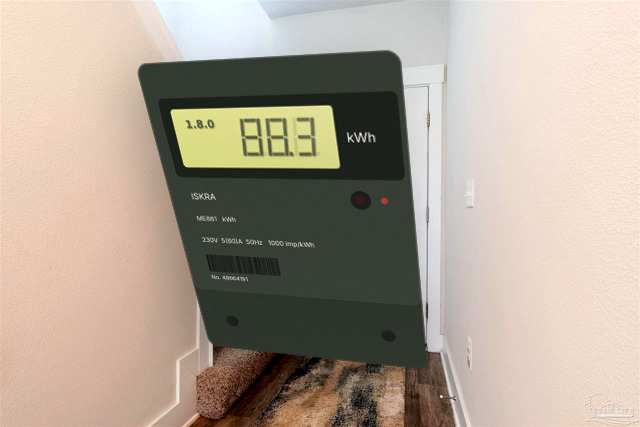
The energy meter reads 88.3 kWh
